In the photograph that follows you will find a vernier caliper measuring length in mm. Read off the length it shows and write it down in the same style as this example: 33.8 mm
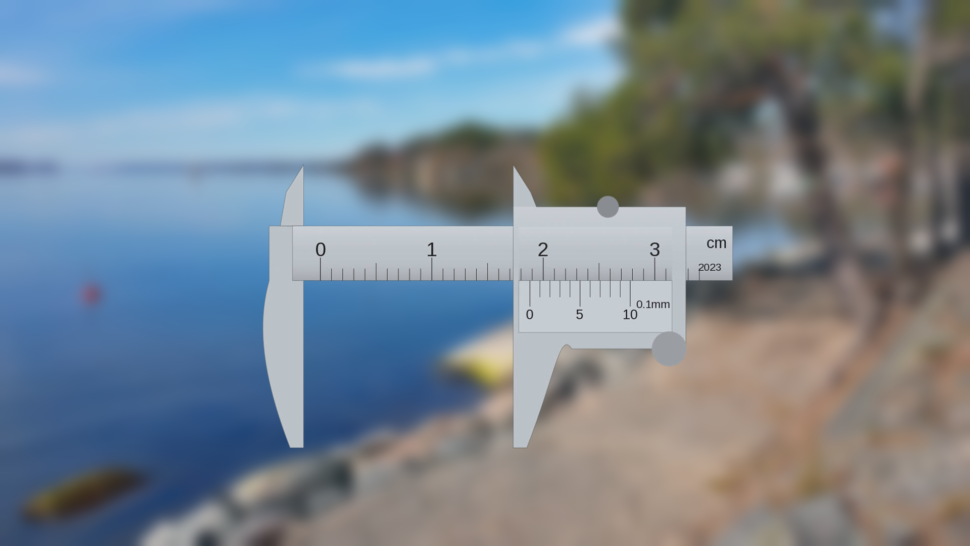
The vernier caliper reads 18.8 mm
